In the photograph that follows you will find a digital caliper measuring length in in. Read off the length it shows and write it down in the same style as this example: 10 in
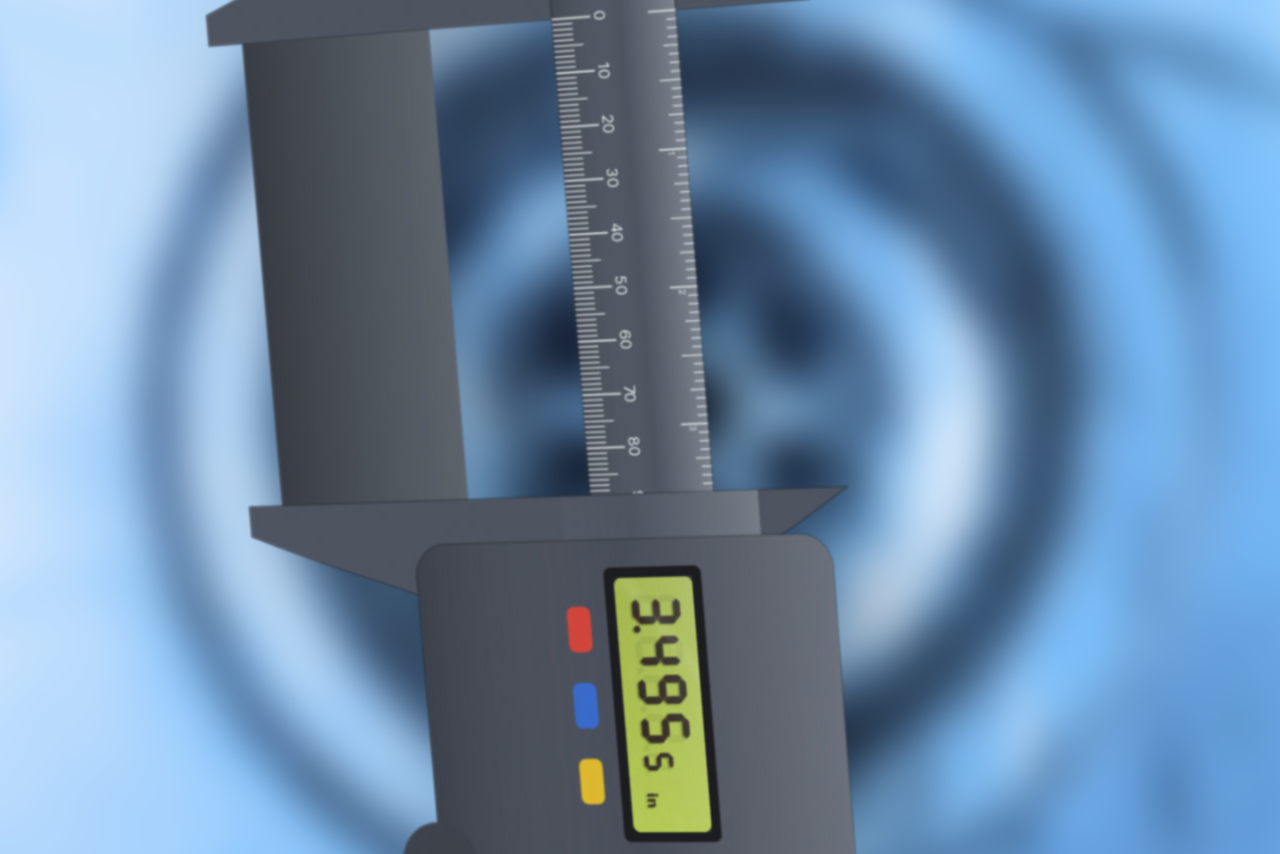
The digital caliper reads 3.4955 in
